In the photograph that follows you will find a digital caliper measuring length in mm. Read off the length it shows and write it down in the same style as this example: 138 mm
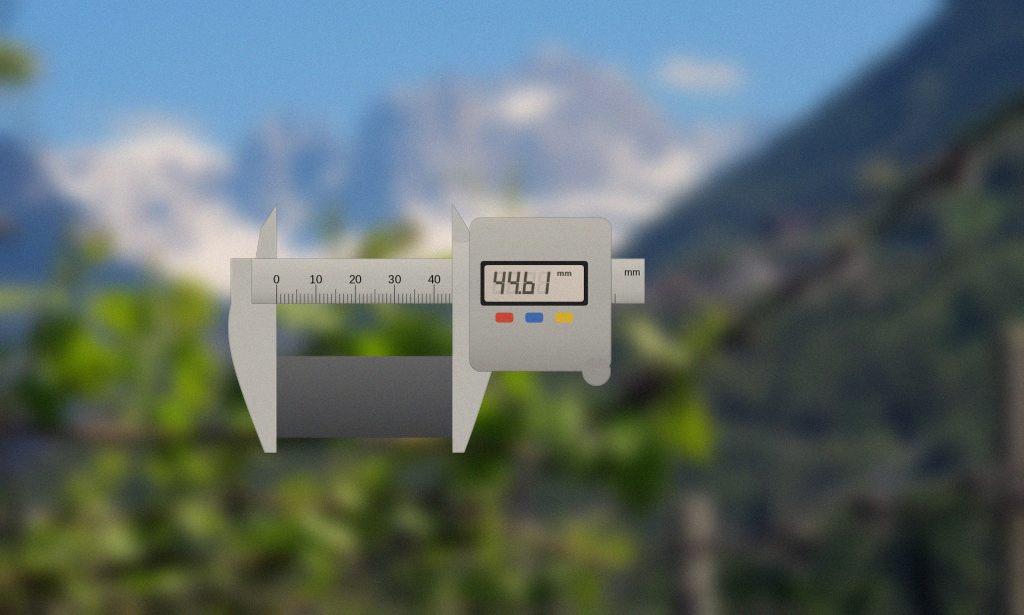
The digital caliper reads 44.61 mm
